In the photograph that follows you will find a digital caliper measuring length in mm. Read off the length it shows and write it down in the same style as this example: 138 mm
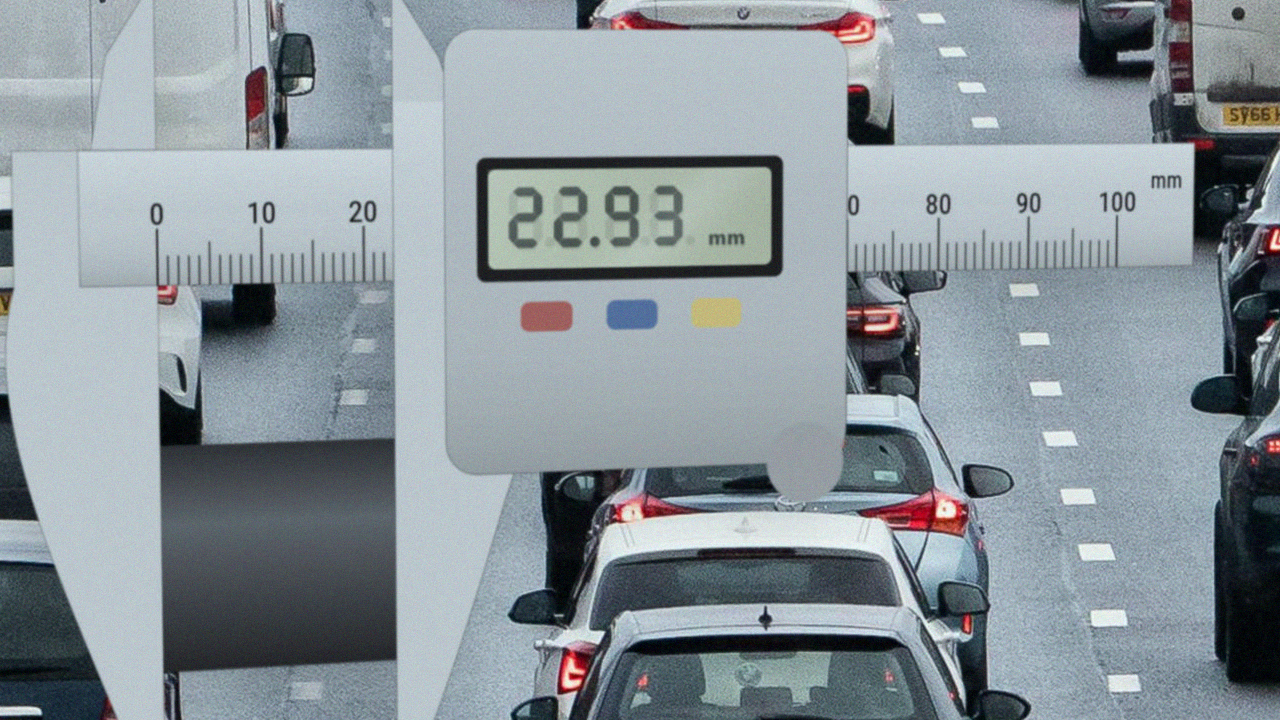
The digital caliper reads 22.93 mm
